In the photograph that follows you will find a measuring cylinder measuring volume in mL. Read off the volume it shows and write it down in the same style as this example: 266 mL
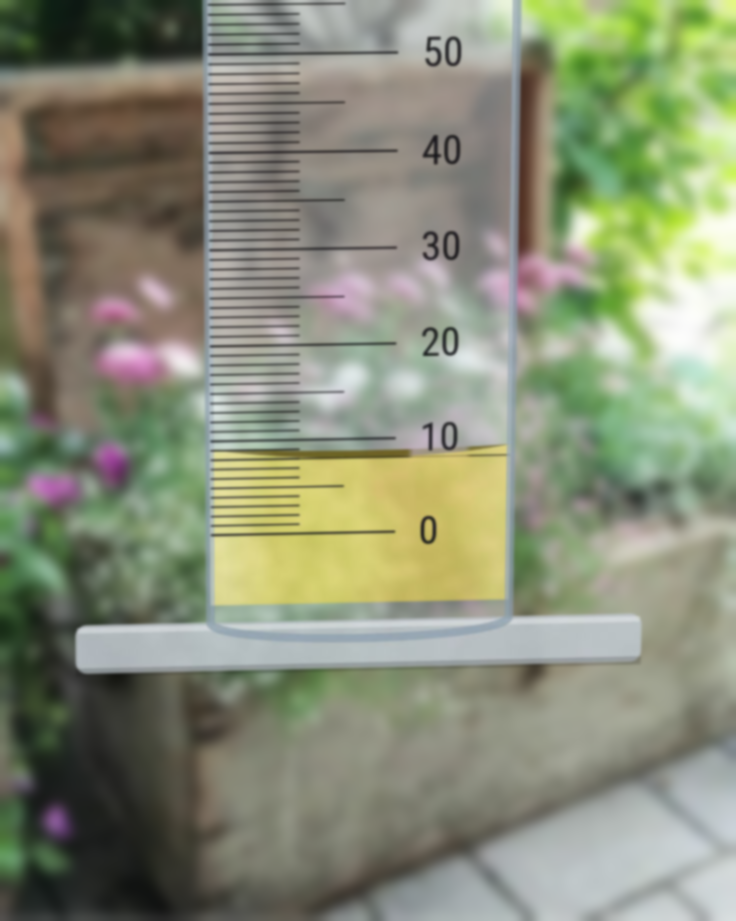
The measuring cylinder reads 8 mL
